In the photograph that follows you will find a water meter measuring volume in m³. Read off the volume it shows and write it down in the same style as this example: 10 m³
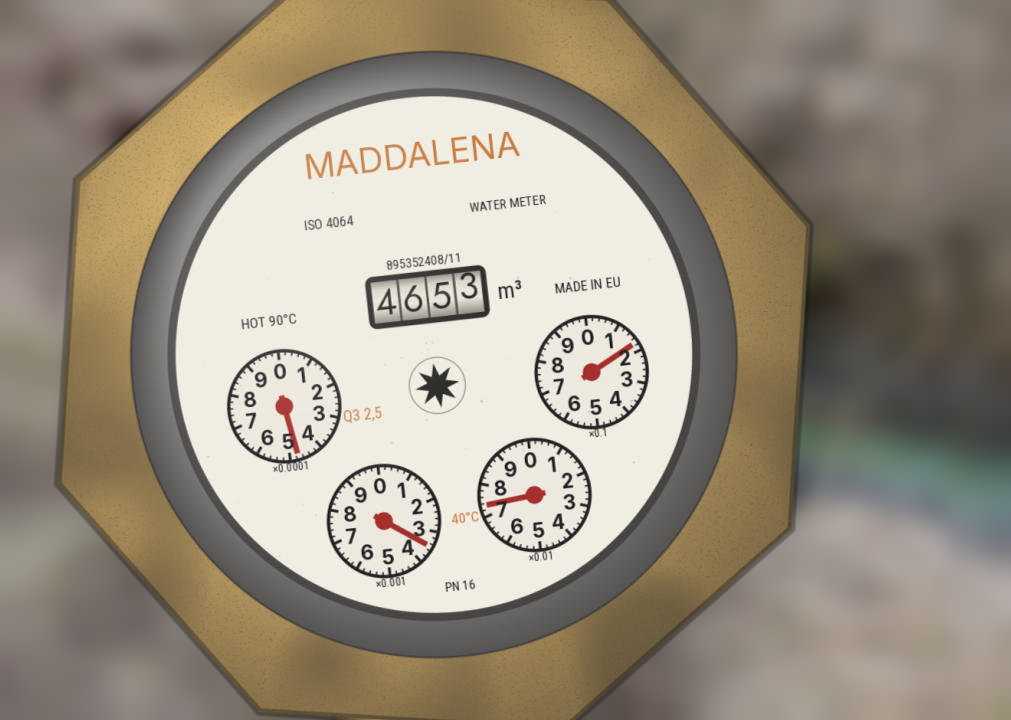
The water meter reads 4653.1734 m³
